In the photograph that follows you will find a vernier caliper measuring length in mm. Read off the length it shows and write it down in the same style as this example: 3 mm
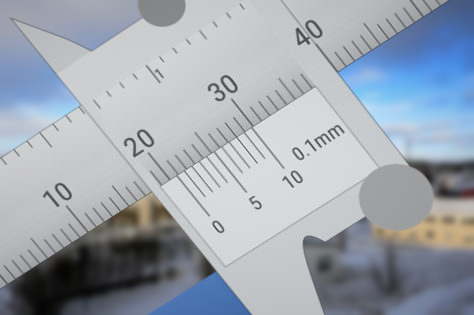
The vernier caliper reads 20.8 mm
